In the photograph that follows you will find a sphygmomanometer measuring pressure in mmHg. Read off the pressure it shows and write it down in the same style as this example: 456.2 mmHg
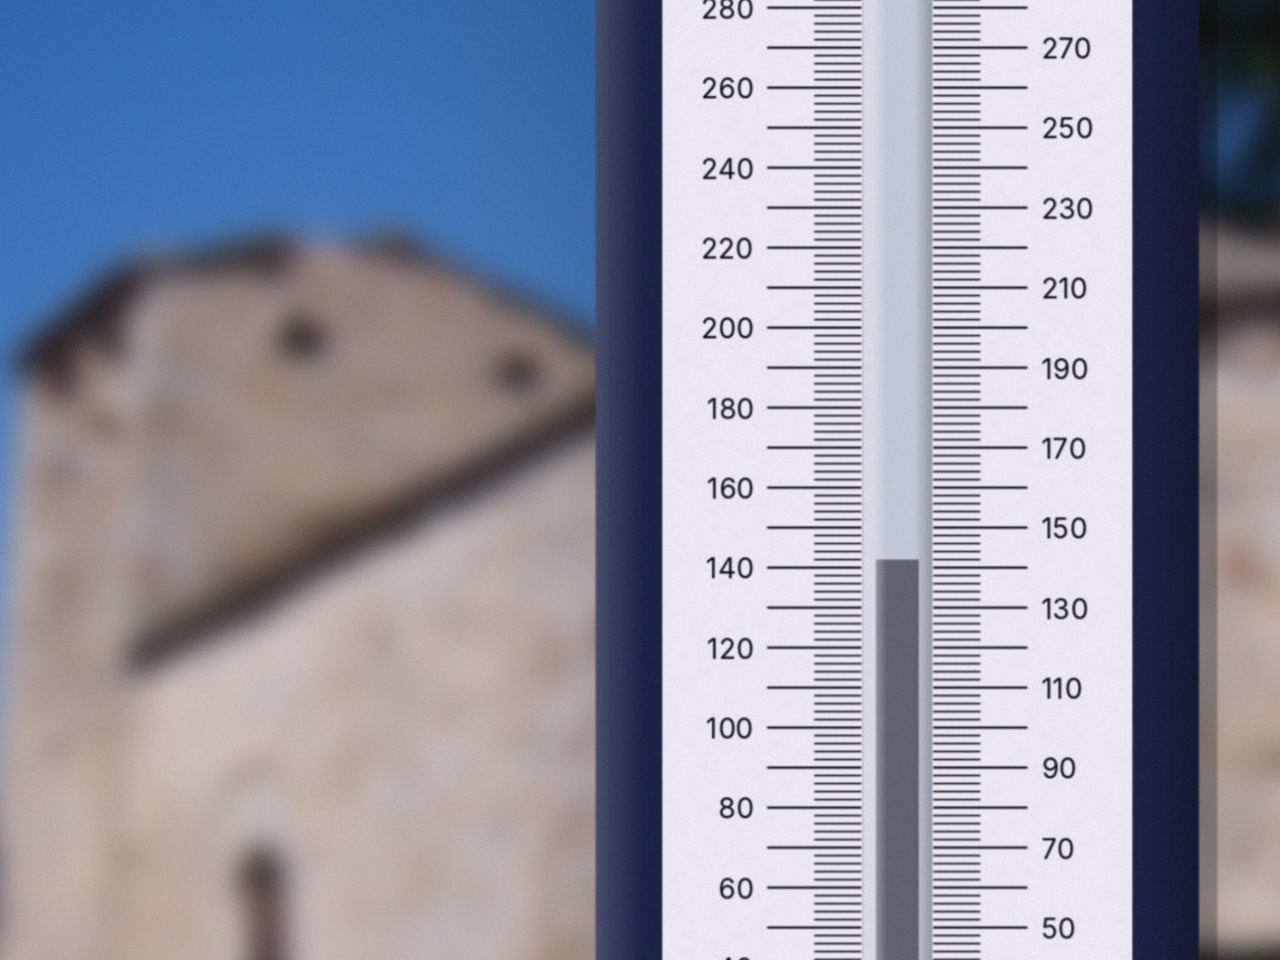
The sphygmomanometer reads 142 mmHg
